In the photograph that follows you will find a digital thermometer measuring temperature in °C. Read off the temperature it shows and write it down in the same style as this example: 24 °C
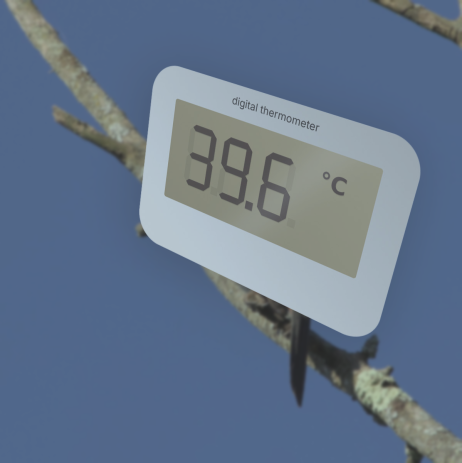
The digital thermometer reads 39.6 °C
